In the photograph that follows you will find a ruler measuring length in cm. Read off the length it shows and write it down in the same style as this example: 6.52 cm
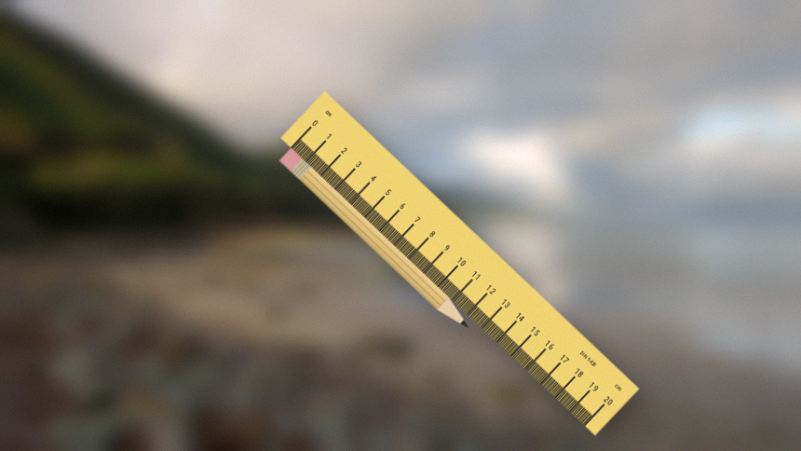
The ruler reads 12.5 cm
